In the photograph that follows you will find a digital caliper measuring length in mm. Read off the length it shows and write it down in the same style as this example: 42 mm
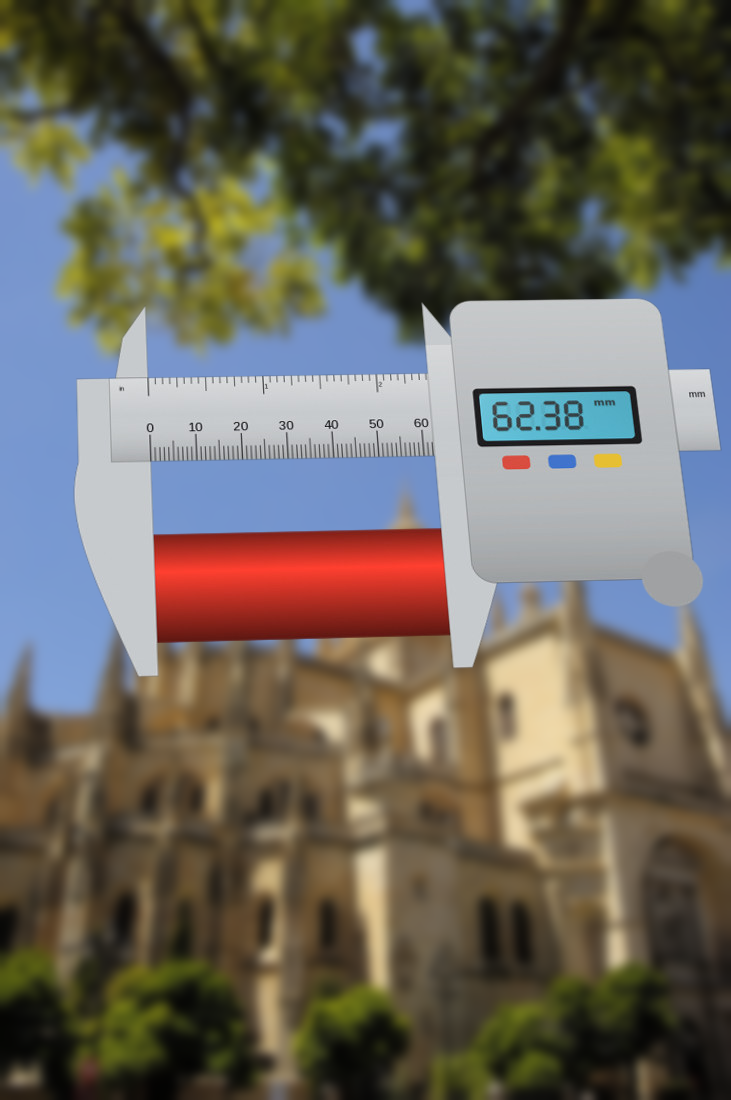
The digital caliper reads 62.38 mm
